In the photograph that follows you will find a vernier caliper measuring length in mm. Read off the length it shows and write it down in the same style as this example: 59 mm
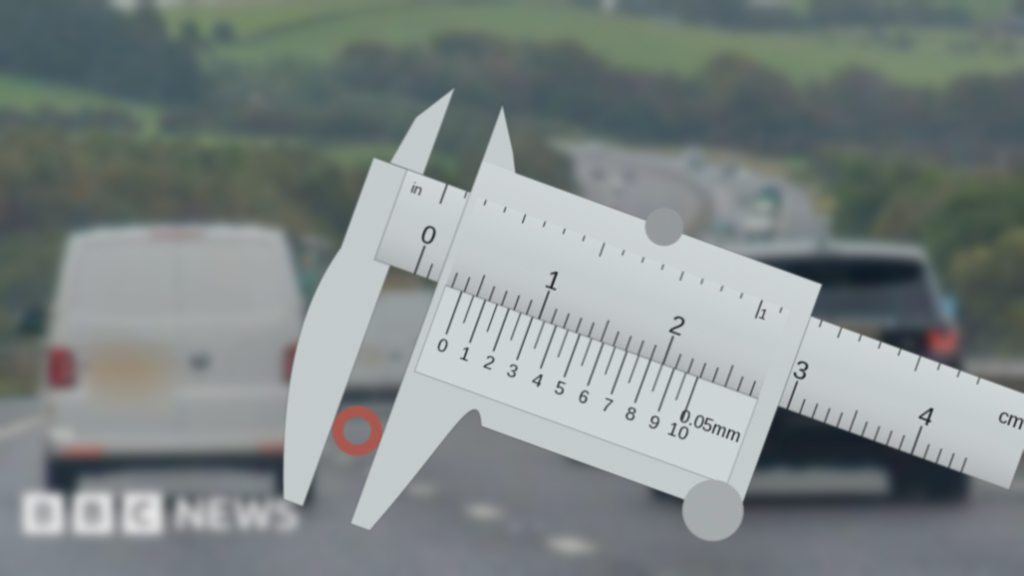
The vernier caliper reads 3.8 mm
